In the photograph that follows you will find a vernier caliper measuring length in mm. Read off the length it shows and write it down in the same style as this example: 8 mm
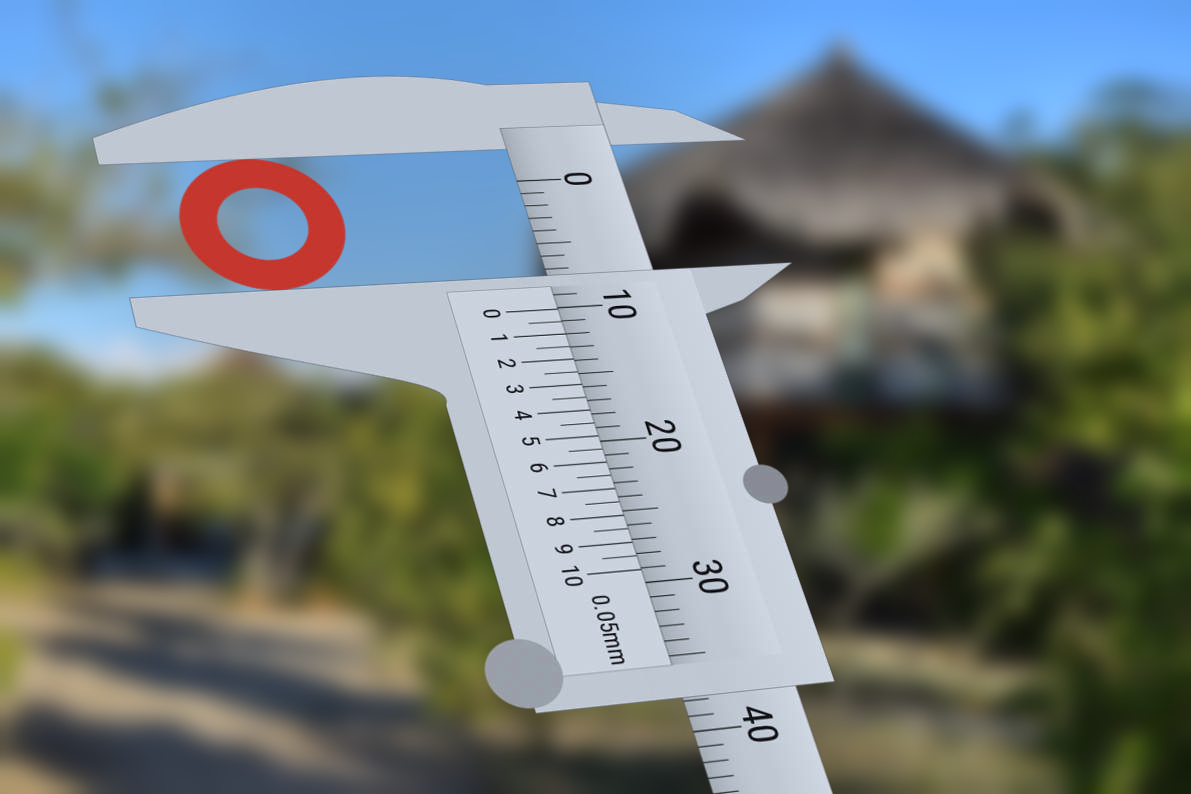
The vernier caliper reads 10.1 mm
